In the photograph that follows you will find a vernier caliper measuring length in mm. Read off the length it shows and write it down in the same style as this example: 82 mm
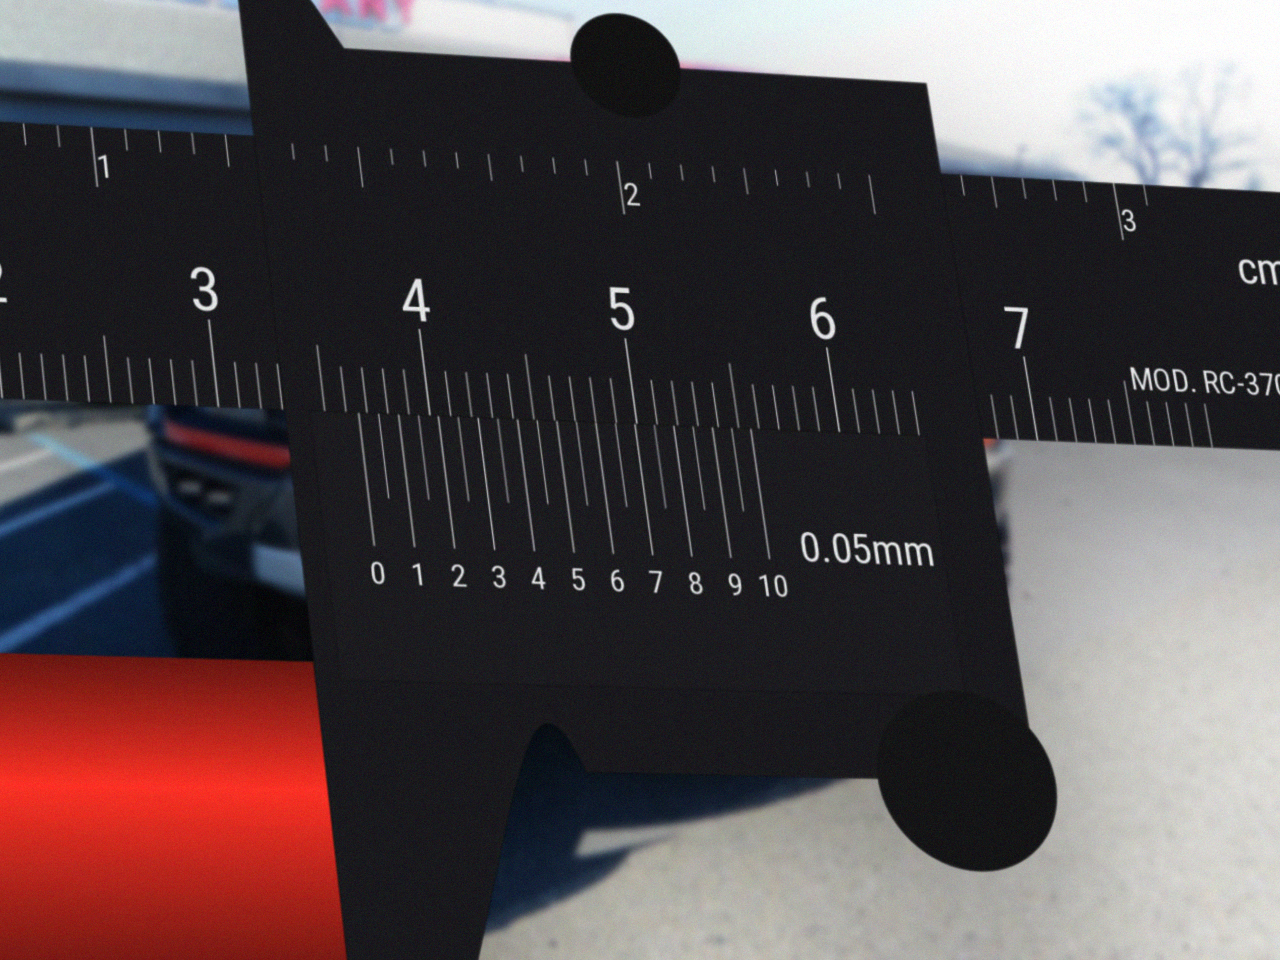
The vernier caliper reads 36.6 mm
